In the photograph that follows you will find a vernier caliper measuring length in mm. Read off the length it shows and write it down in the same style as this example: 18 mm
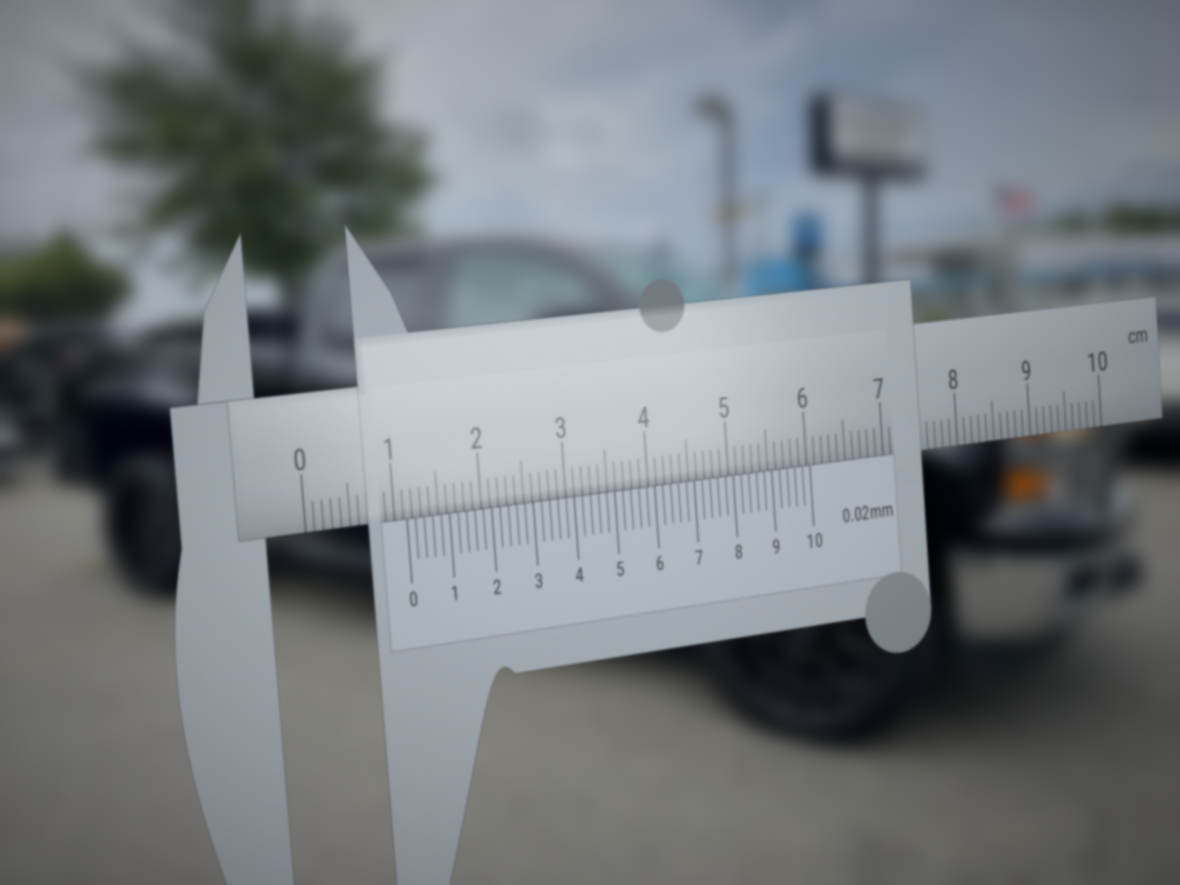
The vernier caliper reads 11.4 mm
